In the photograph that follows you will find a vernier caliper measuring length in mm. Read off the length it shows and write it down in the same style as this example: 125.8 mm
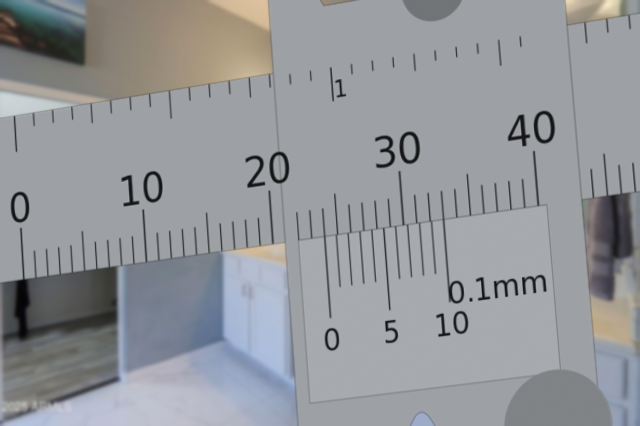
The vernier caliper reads 24.0 mm
